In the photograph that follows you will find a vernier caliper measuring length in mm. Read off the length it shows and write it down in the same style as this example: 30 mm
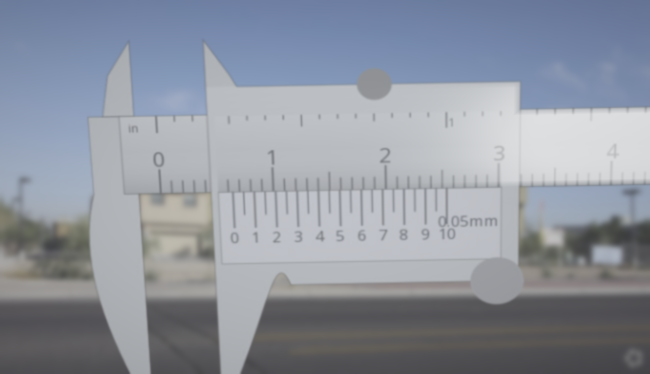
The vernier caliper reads 6.4 mm
